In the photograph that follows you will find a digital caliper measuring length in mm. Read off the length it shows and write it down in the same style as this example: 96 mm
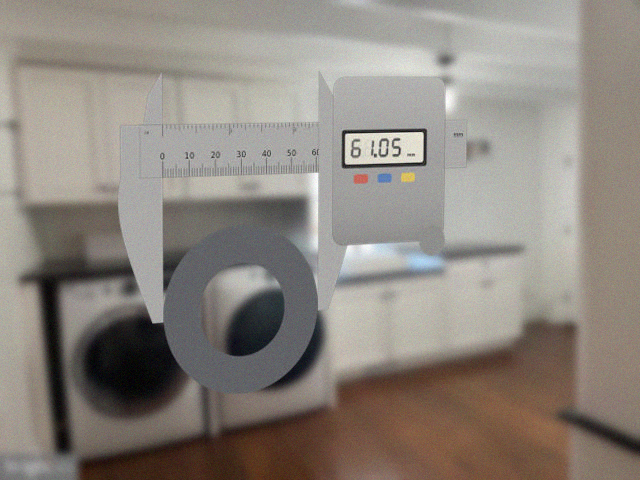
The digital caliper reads 61.05 mm
